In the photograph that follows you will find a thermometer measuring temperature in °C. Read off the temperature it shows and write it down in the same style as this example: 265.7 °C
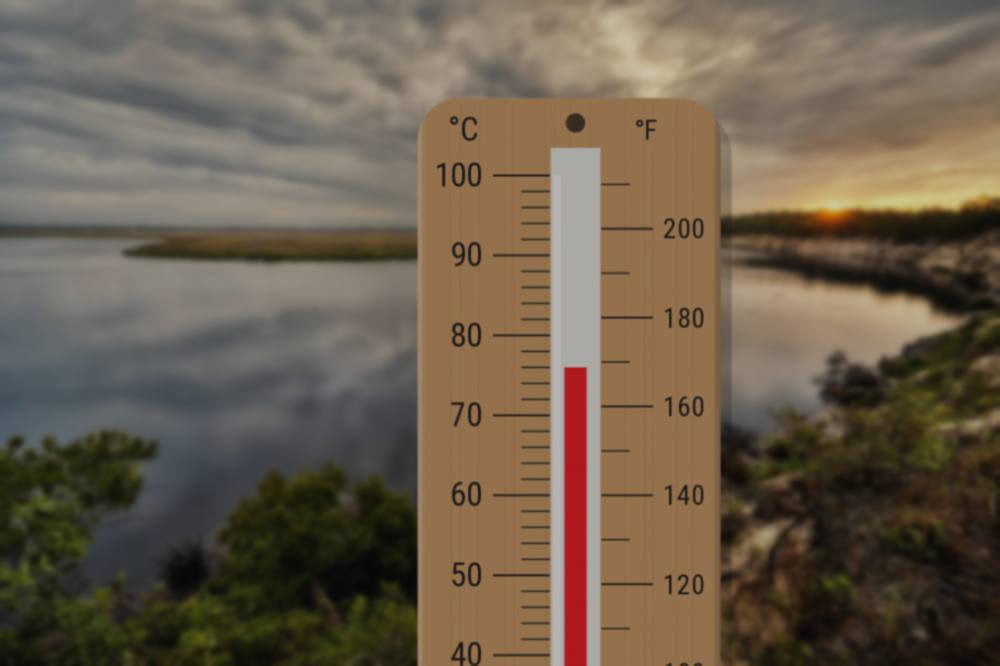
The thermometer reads 76 °C
